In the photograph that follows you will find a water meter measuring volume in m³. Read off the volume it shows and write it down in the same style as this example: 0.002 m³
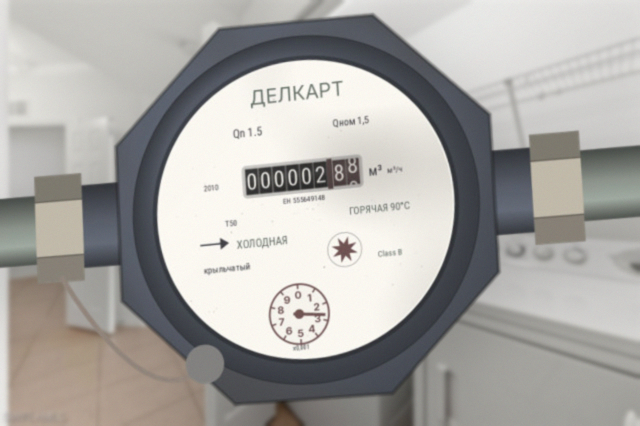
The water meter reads 2.882 m³
